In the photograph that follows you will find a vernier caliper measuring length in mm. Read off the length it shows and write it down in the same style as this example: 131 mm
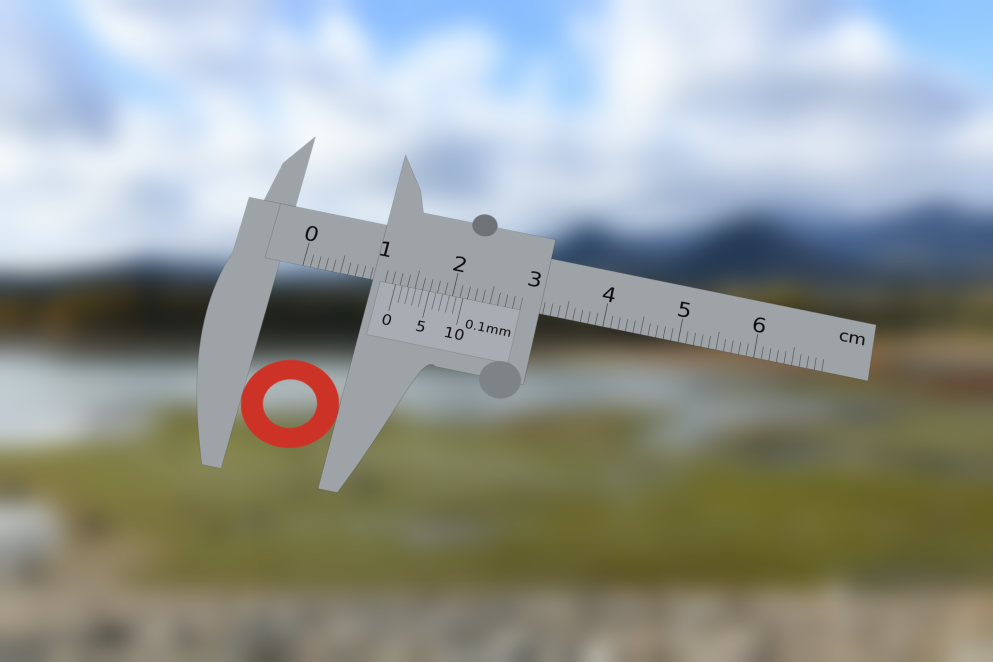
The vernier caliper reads 12.4 mm
